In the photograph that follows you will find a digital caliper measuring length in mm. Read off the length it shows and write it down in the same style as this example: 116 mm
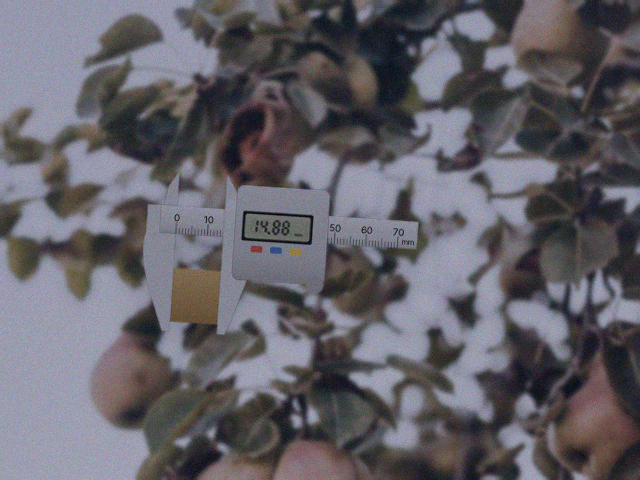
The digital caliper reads 14.88 mm
